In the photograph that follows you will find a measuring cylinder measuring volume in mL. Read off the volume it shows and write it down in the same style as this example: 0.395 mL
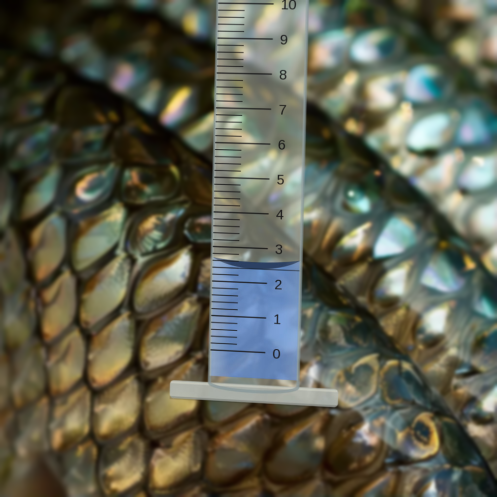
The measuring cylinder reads 2.4 mL
